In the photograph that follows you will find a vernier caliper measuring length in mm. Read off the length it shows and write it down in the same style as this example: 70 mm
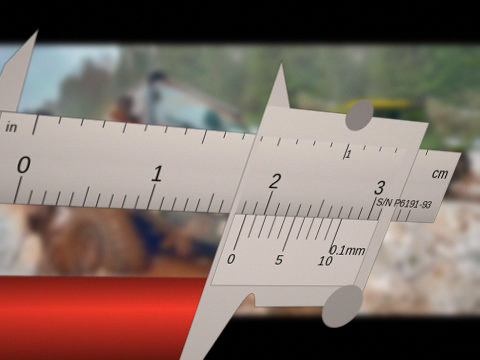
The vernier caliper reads 18.4 mm
